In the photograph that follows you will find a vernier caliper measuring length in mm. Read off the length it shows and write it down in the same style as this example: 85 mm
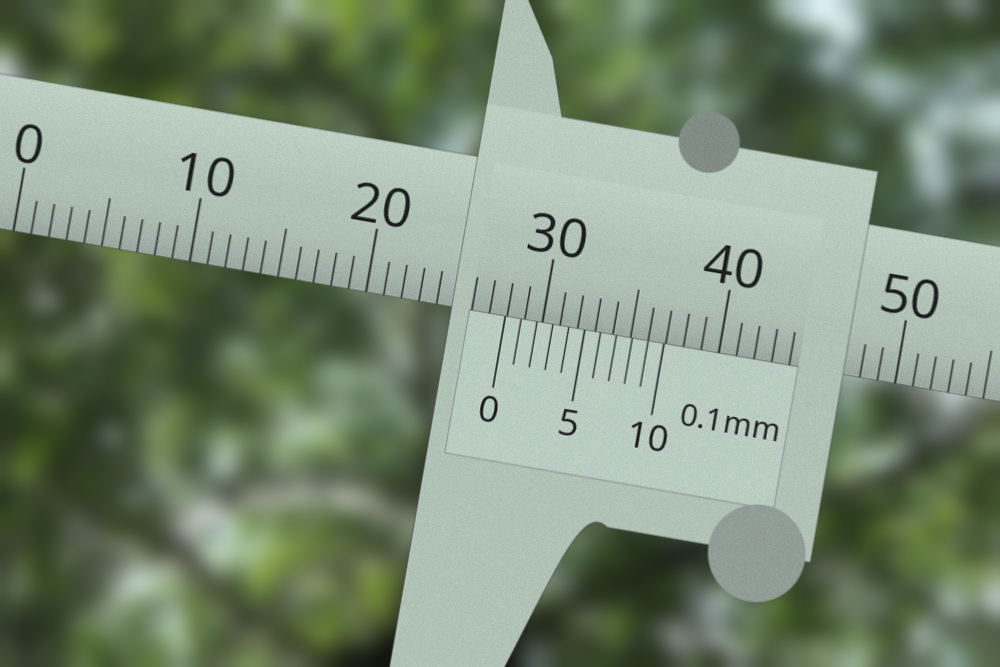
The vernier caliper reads 27.9 mm
